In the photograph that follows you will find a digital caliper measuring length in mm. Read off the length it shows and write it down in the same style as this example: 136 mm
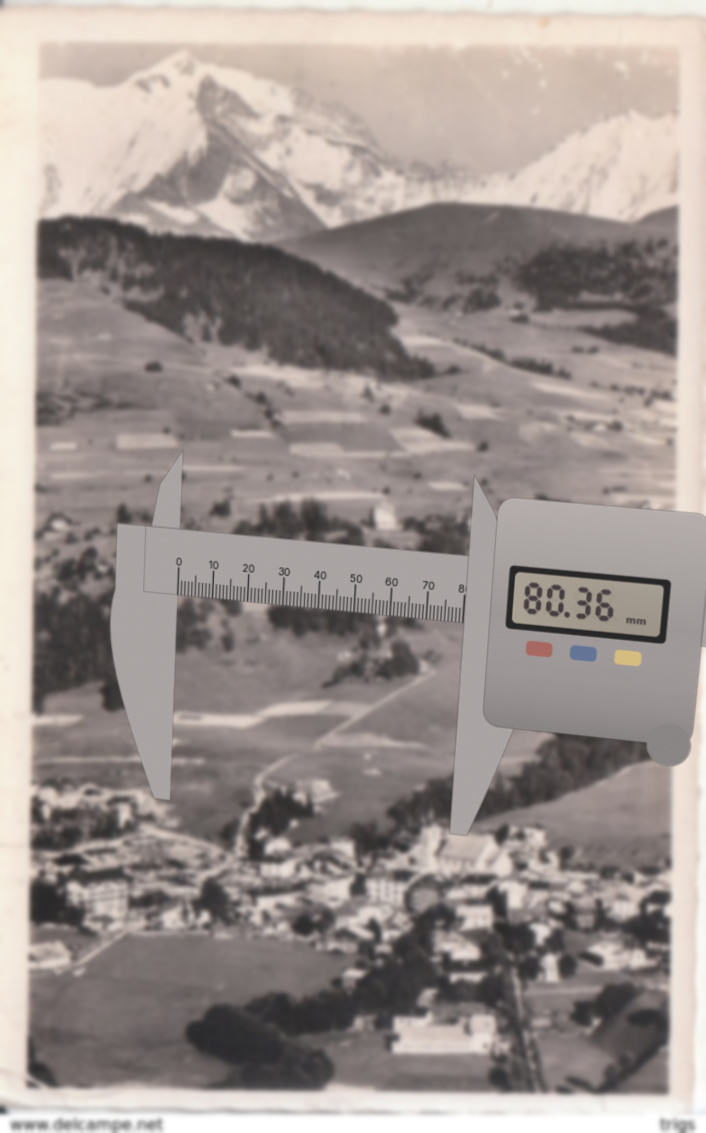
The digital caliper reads 80.36 mm
